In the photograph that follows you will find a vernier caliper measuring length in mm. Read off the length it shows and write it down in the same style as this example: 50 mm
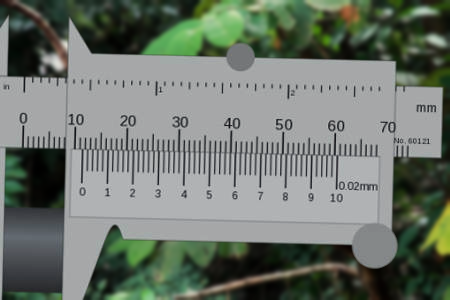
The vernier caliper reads 11.5 mm
